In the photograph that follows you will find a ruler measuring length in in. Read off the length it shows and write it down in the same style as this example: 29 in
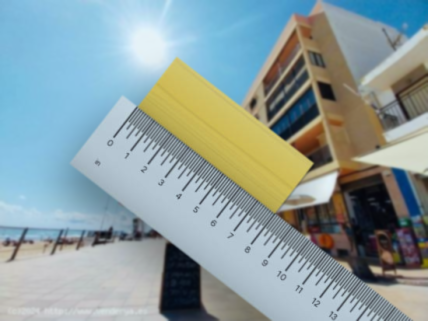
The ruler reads 8 in
